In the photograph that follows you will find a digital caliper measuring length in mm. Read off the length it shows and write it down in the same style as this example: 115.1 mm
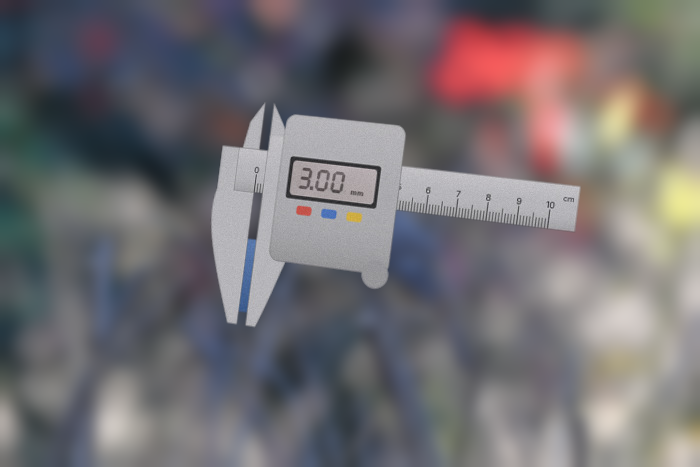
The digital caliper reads 3.00 mm
